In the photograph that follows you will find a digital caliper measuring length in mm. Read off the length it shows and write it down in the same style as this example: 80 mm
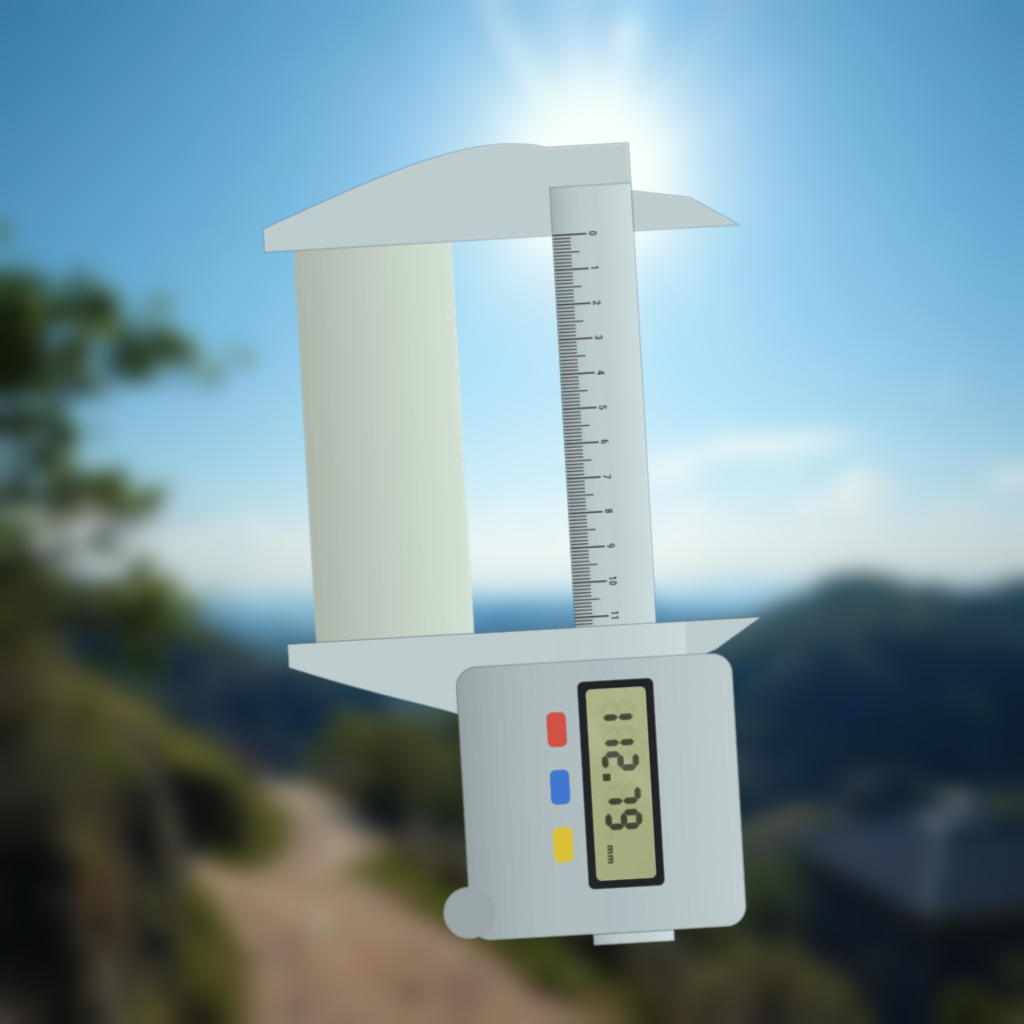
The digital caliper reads 112.79 mm
